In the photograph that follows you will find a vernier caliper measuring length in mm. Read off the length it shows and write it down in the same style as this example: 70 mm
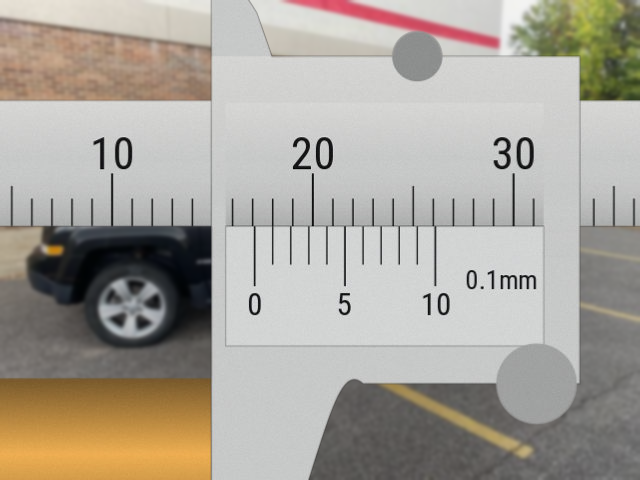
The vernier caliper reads 17.1 mm
